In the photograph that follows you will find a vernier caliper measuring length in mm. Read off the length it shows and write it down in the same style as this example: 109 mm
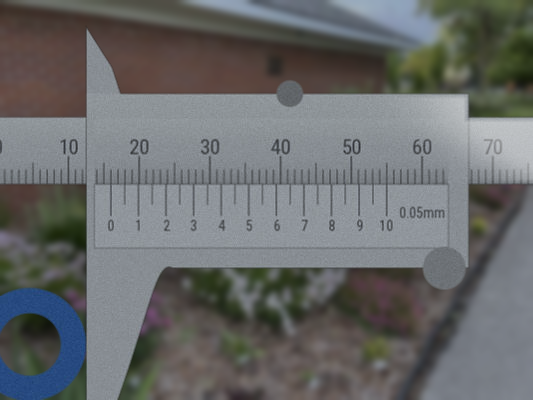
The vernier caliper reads 16.0 mm
